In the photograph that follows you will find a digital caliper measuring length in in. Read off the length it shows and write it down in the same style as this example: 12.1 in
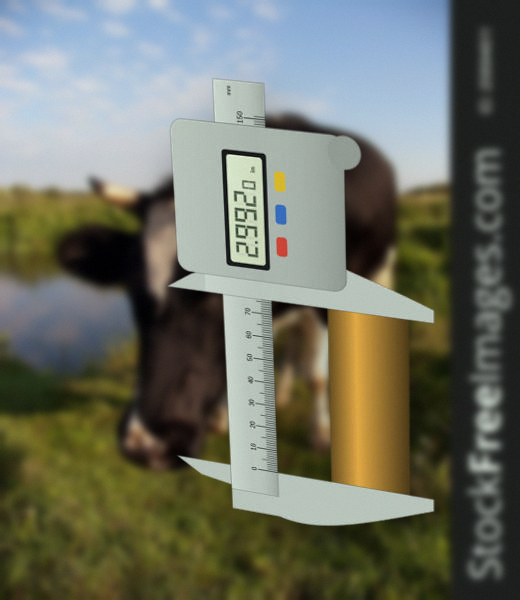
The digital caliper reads 2.9920 in
